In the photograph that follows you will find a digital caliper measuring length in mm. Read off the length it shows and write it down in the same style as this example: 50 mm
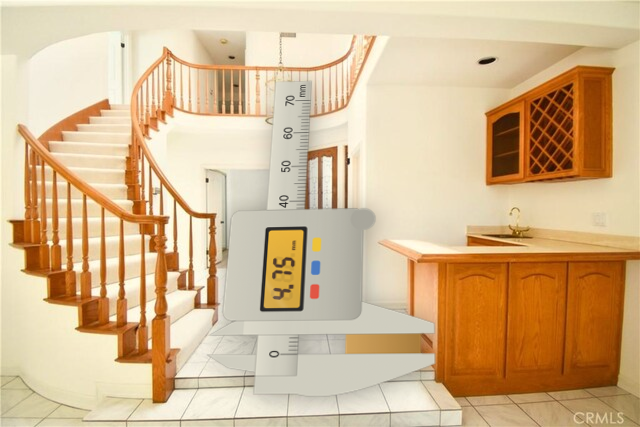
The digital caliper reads 4.75 mm
